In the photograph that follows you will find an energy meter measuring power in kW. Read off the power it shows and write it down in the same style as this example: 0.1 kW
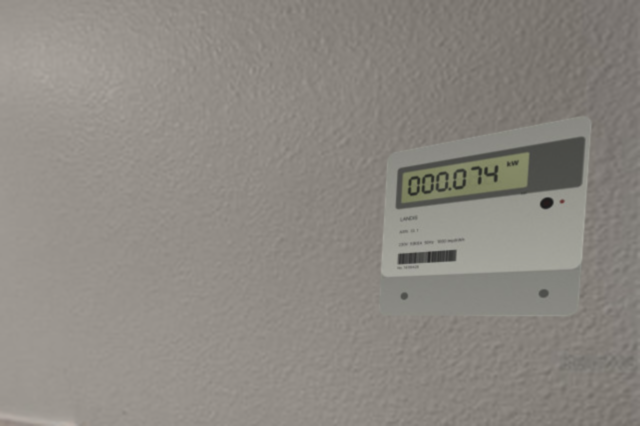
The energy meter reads 0.074 kW
